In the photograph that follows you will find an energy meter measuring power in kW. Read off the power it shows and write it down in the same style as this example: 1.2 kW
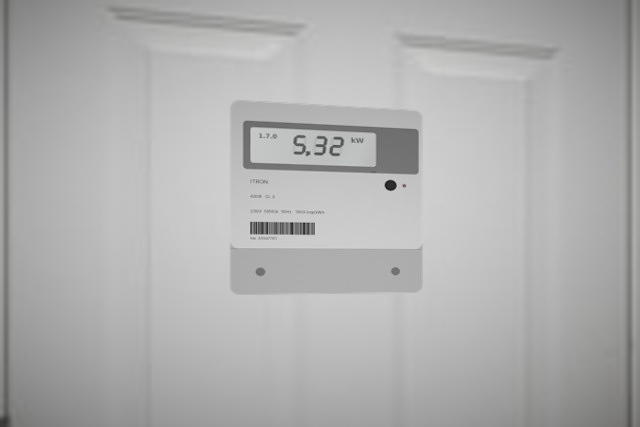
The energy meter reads 5.32 kW
